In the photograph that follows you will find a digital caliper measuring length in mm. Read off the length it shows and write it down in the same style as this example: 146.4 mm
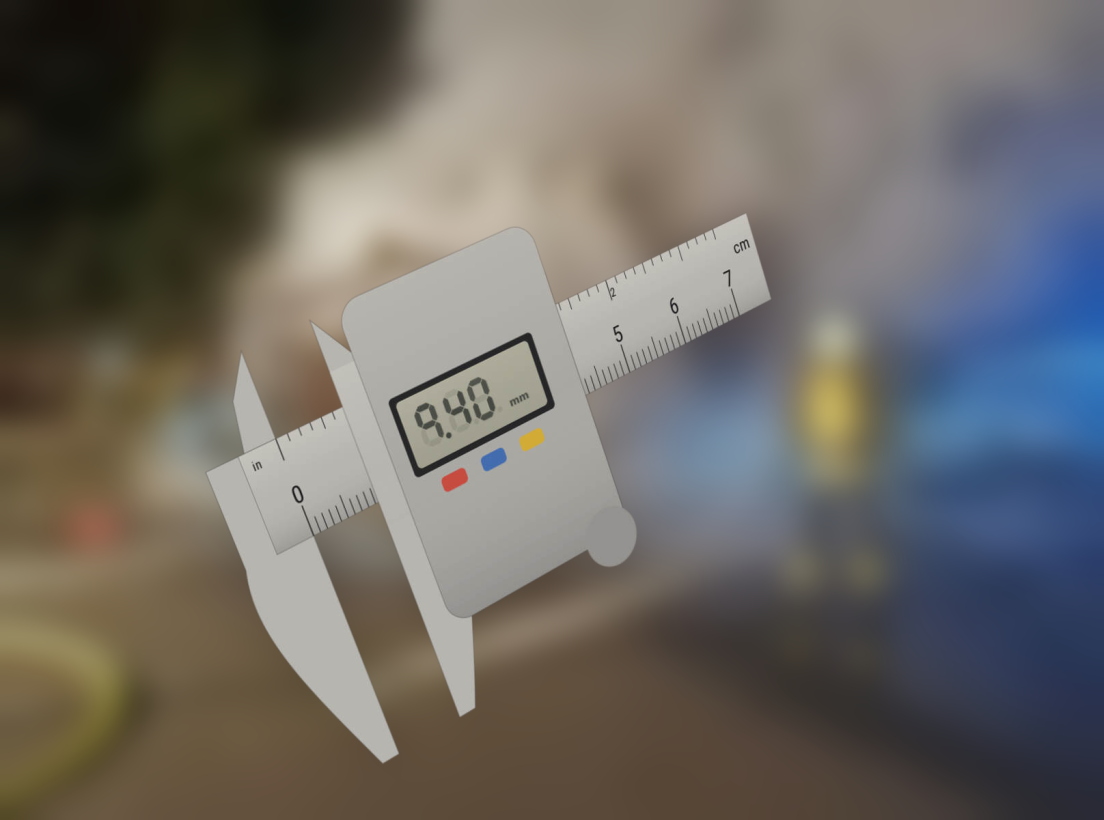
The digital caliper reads 9.40 mm
